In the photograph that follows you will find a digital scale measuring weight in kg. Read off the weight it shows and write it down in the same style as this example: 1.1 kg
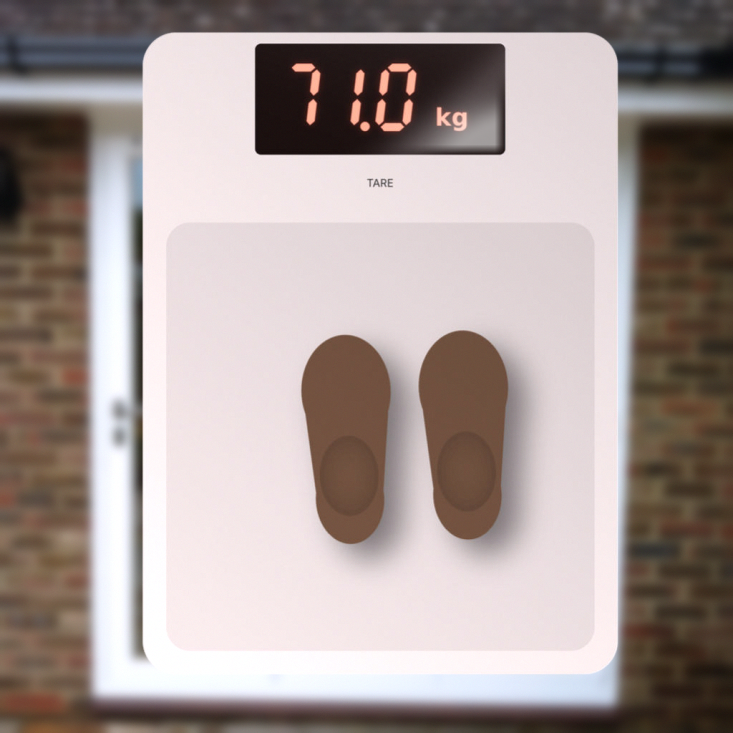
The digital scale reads 71.0 kg
